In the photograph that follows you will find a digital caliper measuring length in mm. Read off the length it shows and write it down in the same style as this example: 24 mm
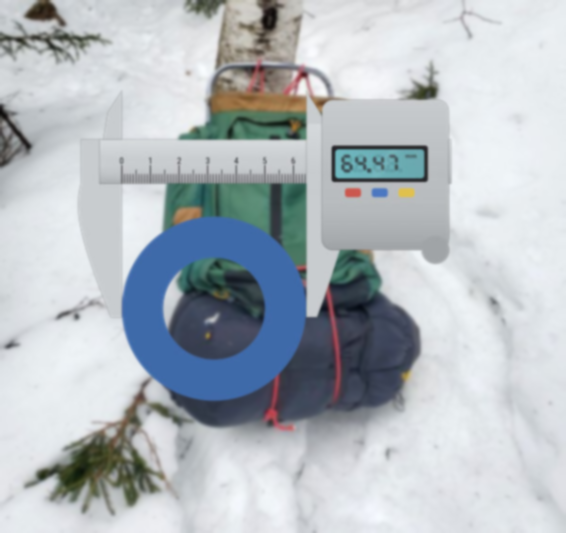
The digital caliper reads 64.47 mm
